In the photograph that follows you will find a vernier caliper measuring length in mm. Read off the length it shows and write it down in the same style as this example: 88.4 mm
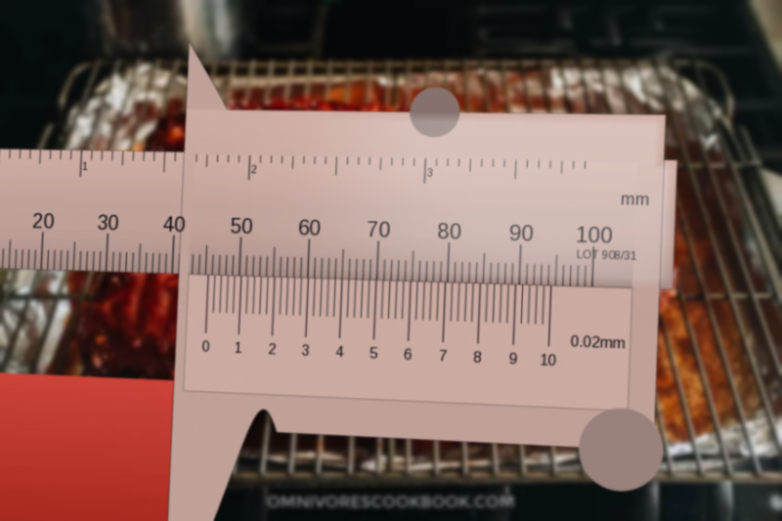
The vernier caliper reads 45.4 mm
